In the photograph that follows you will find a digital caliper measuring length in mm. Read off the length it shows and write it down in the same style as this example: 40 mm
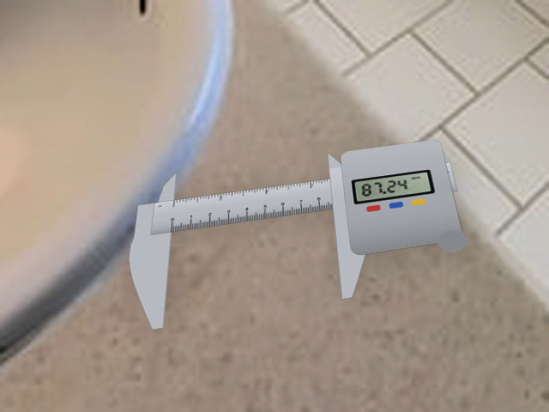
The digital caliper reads 87.24 mm
